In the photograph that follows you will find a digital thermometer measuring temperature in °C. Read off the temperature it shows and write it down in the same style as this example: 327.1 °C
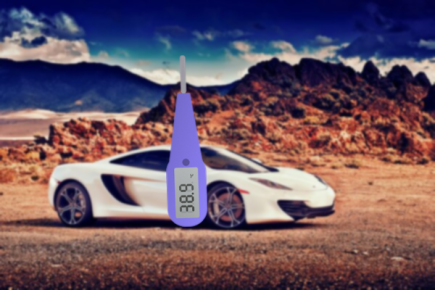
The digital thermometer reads 38.9 °C
